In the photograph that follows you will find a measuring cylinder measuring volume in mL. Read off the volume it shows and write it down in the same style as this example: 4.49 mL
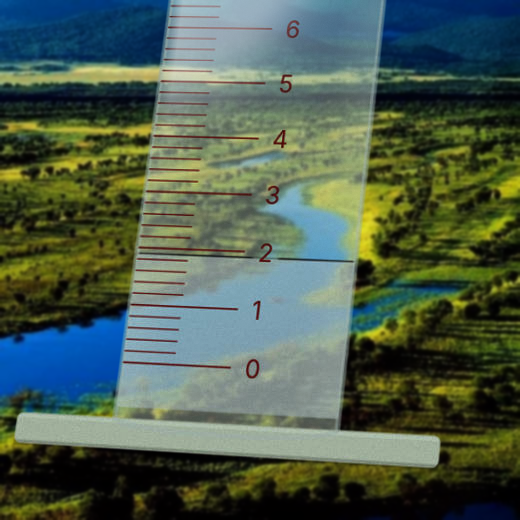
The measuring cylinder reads 1.9 mL
